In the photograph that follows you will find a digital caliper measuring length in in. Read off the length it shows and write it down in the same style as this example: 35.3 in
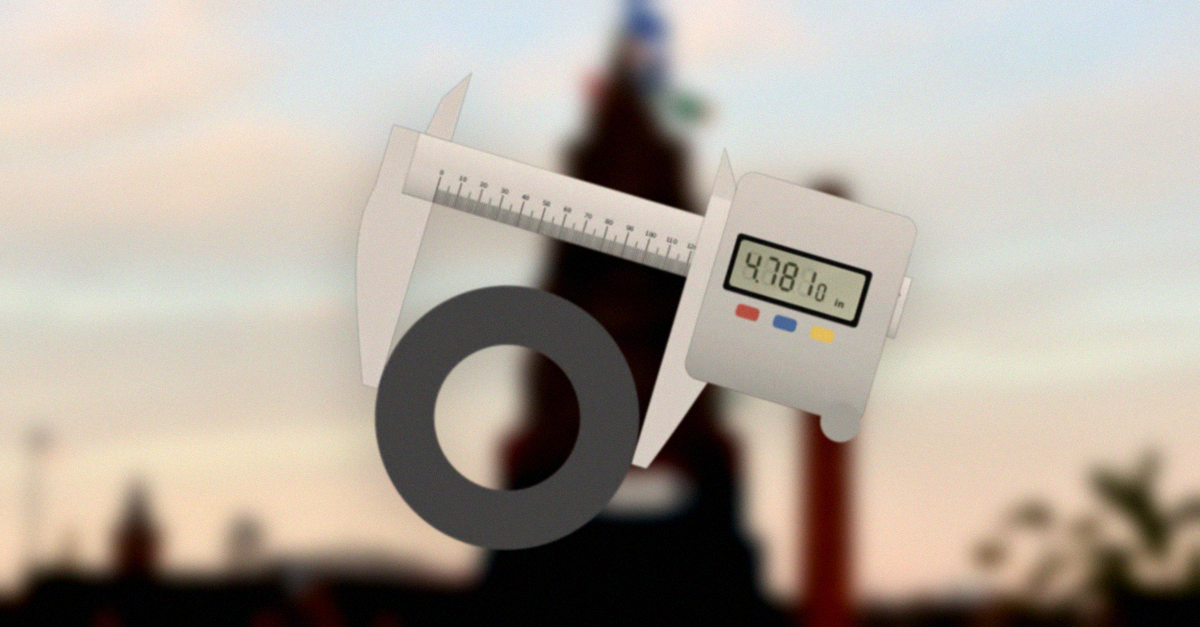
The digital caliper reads 4.7810 in
